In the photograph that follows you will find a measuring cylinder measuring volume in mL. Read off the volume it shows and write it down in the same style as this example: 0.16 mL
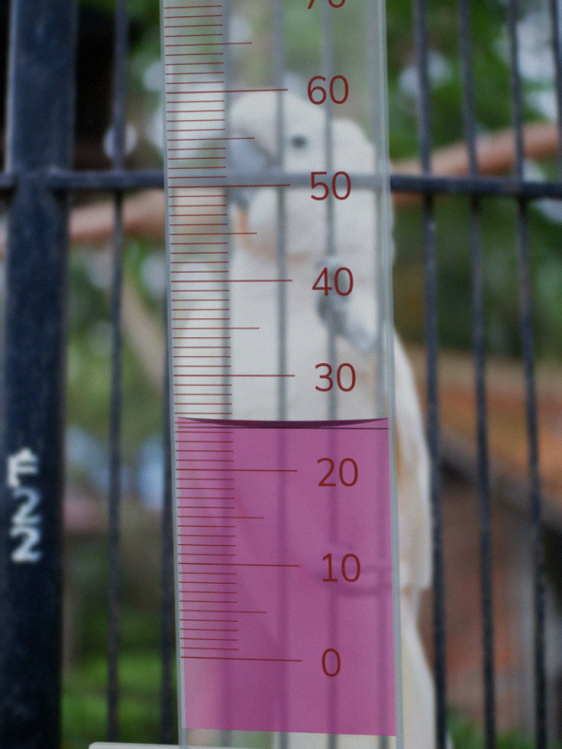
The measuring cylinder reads 24.5 mL
